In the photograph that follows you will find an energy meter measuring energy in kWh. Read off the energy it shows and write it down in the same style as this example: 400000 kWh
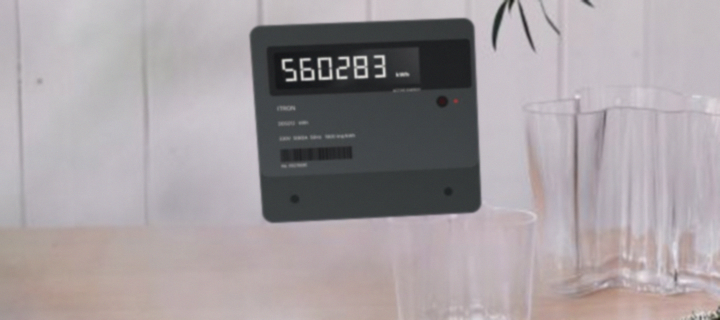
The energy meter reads 560283 kWh
